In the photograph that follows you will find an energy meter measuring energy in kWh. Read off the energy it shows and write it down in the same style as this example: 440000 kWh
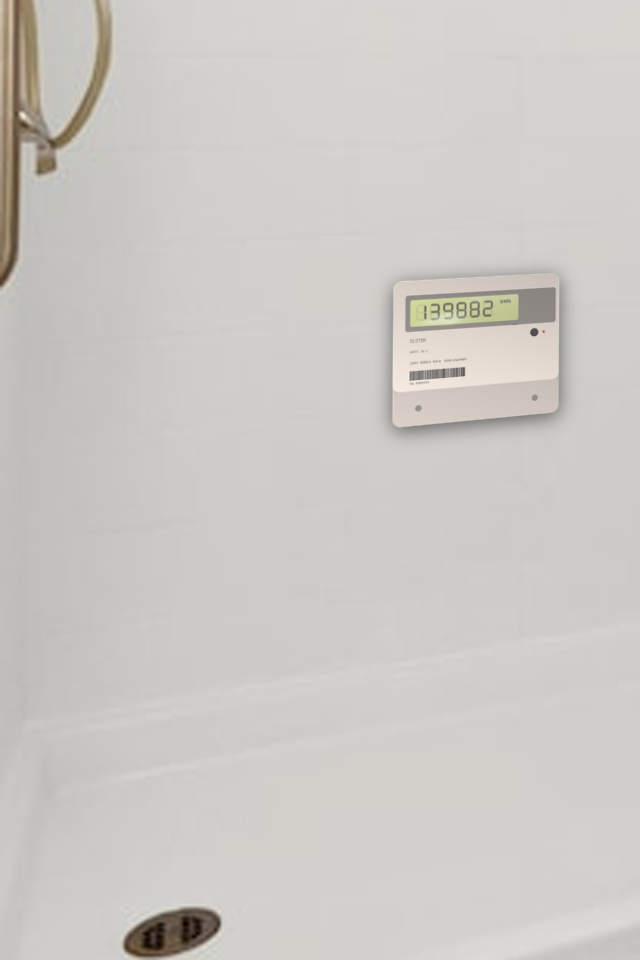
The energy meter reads 139882 kWh
